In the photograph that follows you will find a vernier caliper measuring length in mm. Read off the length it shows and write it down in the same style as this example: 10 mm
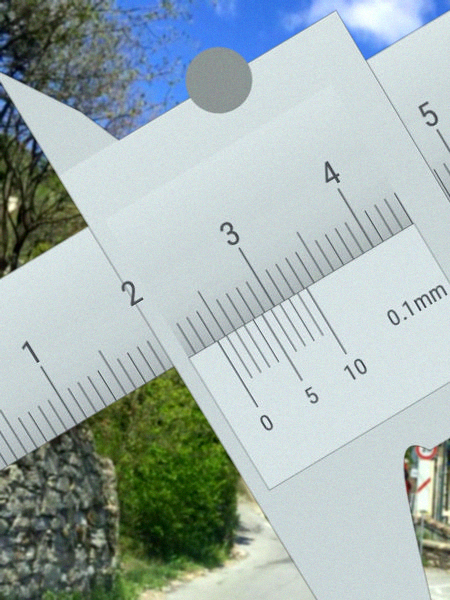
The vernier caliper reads 24.2 mm
